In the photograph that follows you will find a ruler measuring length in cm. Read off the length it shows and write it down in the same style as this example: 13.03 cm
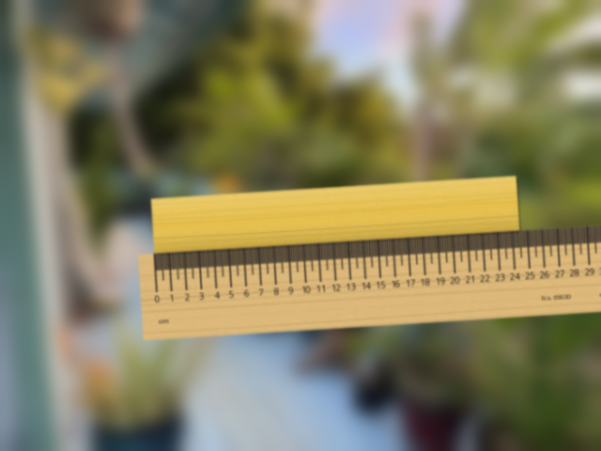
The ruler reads 24.5 cm
